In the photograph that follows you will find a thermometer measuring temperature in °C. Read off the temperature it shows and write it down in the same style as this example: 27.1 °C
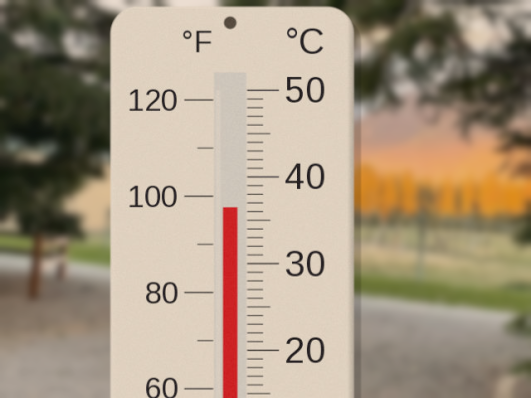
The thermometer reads 36.5 °C
